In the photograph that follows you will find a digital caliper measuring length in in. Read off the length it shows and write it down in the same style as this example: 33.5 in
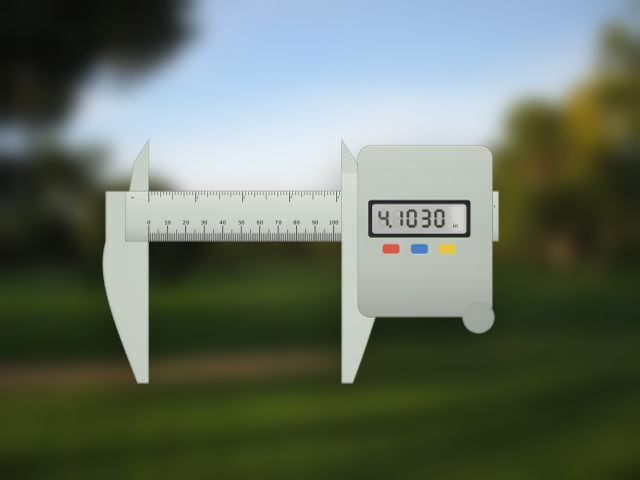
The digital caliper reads 4.1030 in
